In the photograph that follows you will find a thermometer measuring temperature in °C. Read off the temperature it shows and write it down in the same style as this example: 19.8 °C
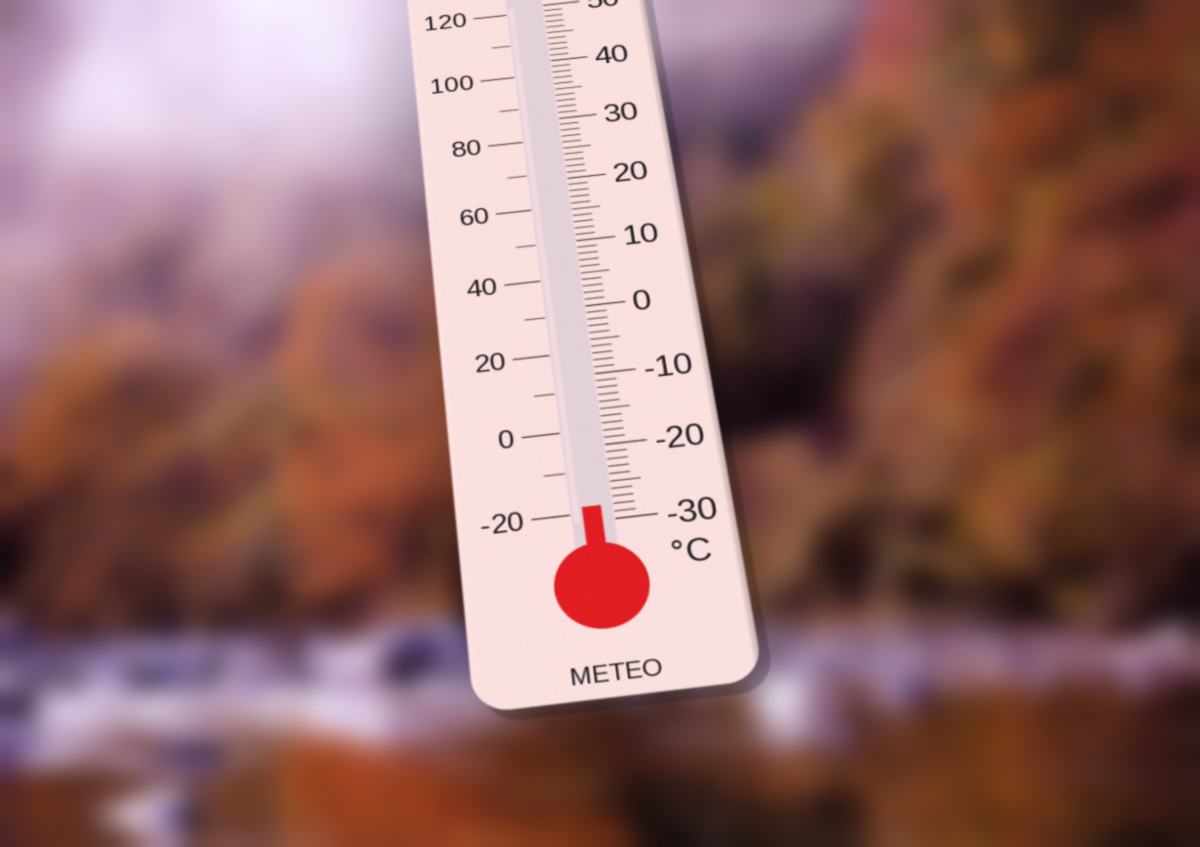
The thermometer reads -28 °C
